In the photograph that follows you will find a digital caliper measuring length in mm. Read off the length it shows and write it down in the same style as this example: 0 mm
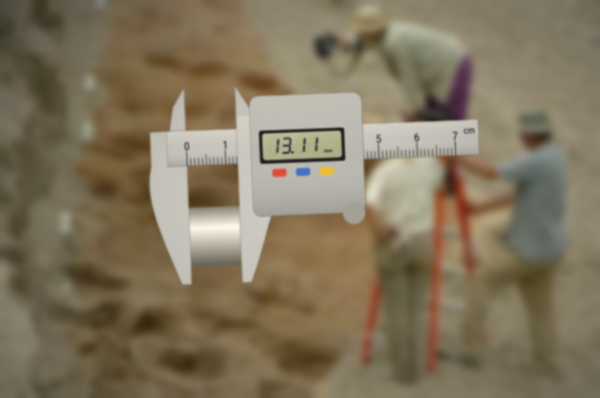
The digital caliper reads 13.11 mm
